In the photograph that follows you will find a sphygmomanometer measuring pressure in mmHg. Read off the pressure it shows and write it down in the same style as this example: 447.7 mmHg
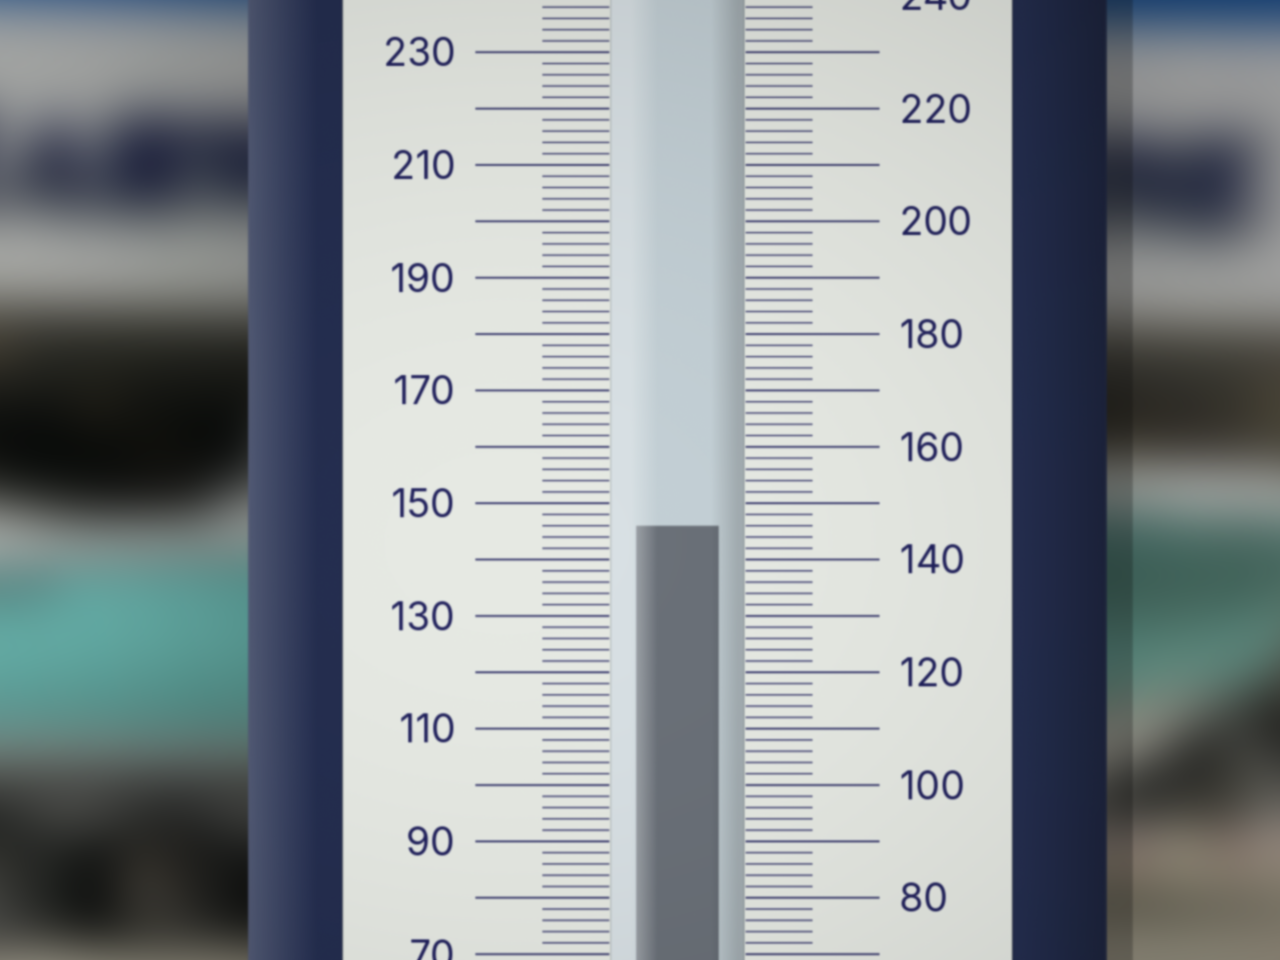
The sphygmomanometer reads 146 mmHg
